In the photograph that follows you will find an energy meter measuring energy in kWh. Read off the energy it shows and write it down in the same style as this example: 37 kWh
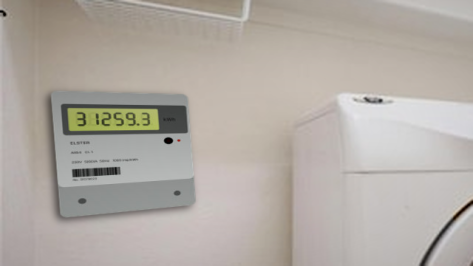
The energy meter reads 31259.3 kWh
